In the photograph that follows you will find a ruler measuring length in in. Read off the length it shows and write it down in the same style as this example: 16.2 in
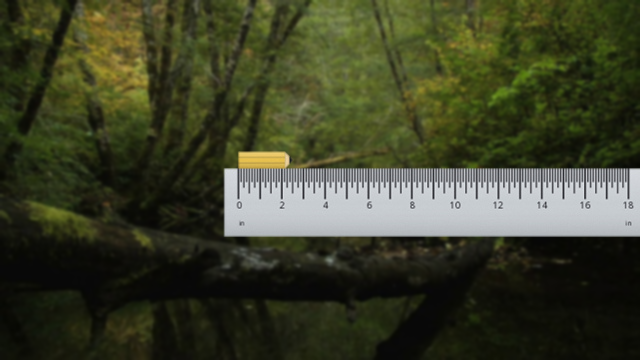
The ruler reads 2.5 in
